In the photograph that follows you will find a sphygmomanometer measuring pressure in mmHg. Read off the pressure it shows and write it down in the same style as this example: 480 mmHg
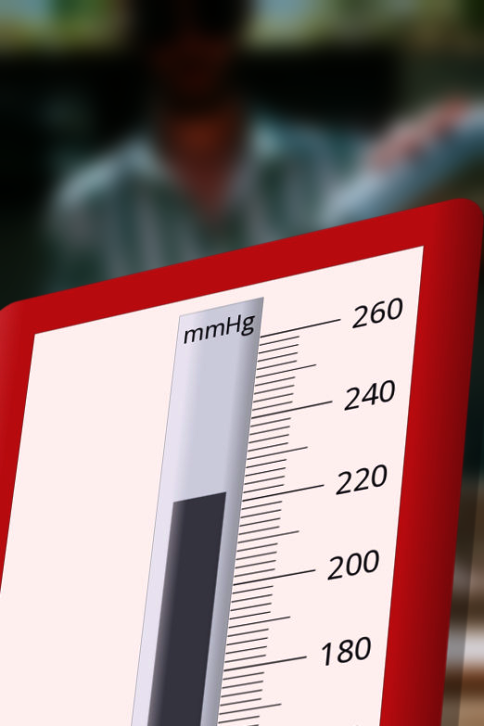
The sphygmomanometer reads 223 mmHg
